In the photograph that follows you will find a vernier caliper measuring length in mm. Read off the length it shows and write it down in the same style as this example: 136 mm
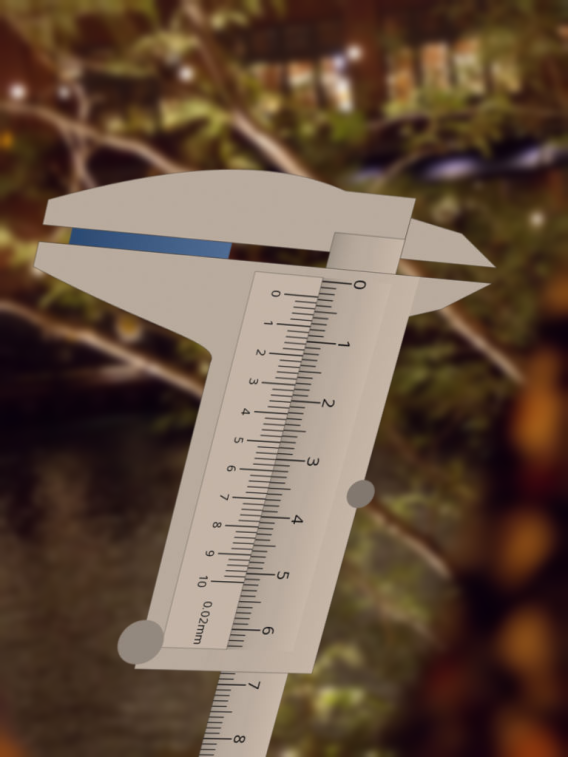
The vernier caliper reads 2.6 mm
